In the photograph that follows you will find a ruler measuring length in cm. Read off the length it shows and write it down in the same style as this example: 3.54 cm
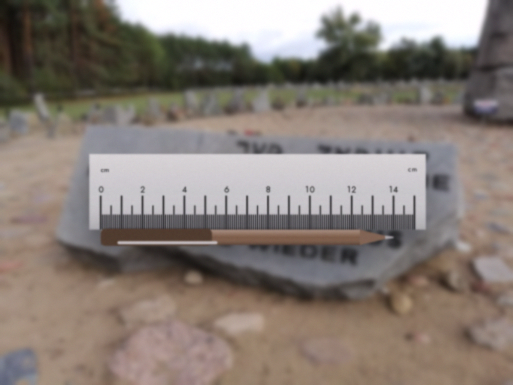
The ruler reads 14 cm
